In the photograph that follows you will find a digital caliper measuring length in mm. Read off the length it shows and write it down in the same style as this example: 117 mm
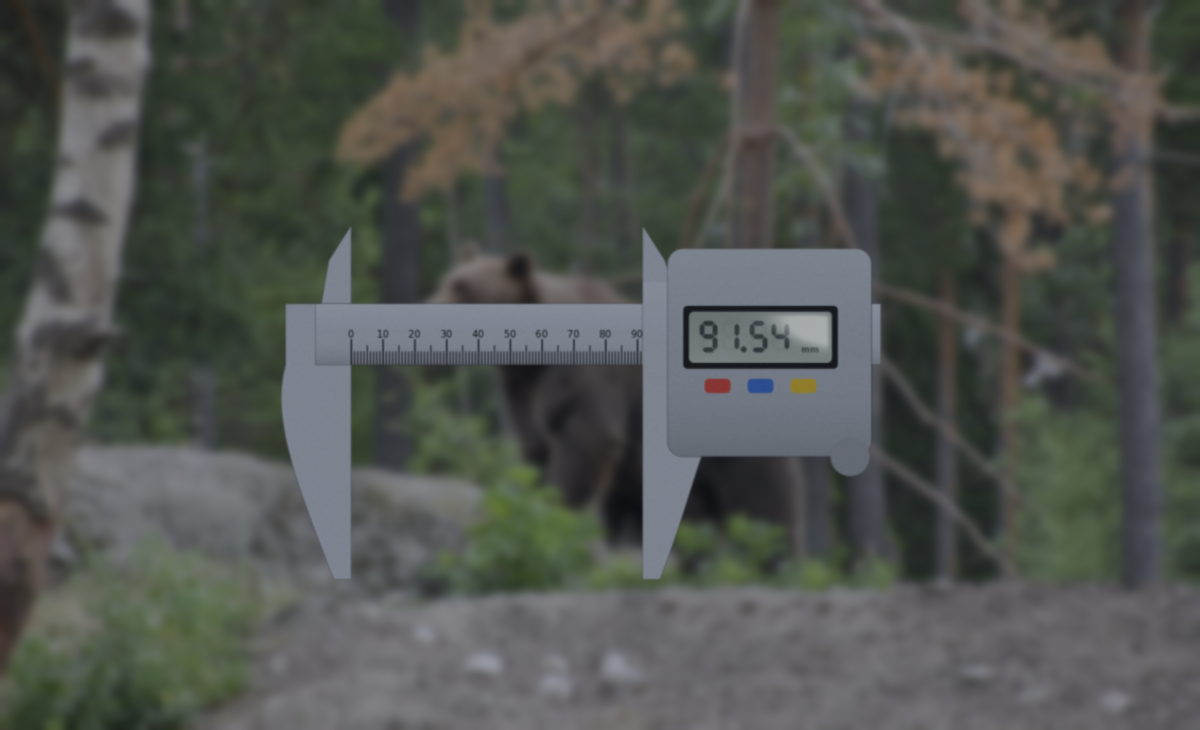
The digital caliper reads 91.54 mm
